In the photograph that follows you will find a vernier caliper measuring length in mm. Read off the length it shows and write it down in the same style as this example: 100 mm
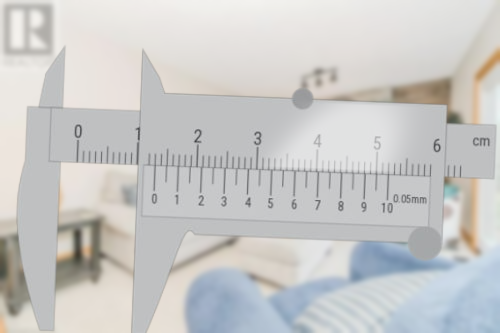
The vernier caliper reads 13.0 mm
